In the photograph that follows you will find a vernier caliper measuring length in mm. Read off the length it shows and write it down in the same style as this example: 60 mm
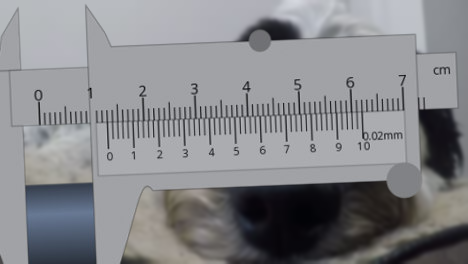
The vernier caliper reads 13.0 mm
